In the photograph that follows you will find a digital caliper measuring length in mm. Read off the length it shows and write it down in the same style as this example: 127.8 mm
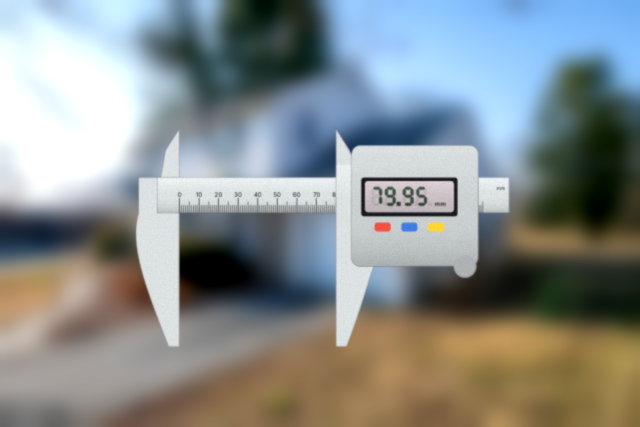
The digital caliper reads 79.95 mm
